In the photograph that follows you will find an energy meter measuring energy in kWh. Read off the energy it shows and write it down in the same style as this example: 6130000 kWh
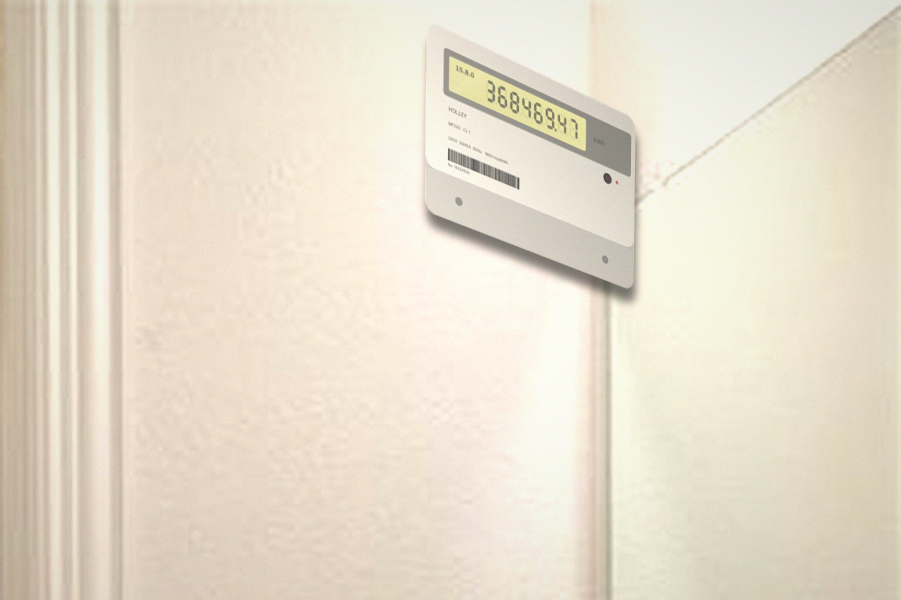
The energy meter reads 368469.47 kWh
